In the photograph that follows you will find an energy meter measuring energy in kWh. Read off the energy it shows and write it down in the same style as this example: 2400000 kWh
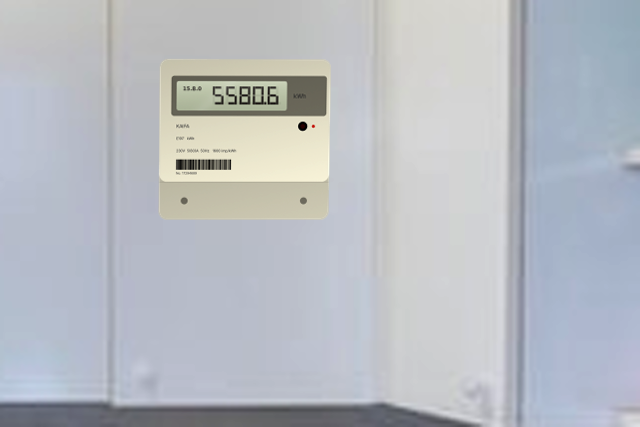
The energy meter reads 5580.6 kWh
